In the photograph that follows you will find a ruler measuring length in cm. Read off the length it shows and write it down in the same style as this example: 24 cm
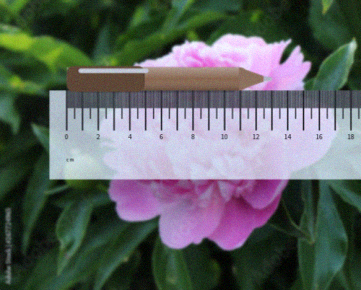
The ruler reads 13 cm
